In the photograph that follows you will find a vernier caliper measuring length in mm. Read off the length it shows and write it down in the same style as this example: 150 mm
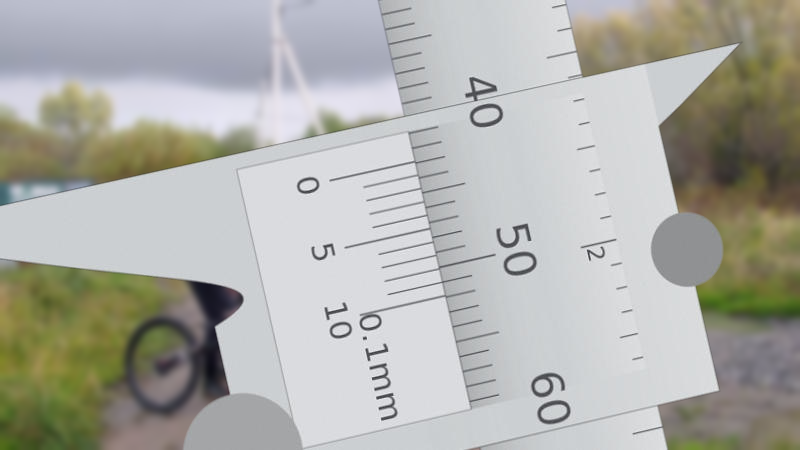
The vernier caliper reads 42.9 mm
